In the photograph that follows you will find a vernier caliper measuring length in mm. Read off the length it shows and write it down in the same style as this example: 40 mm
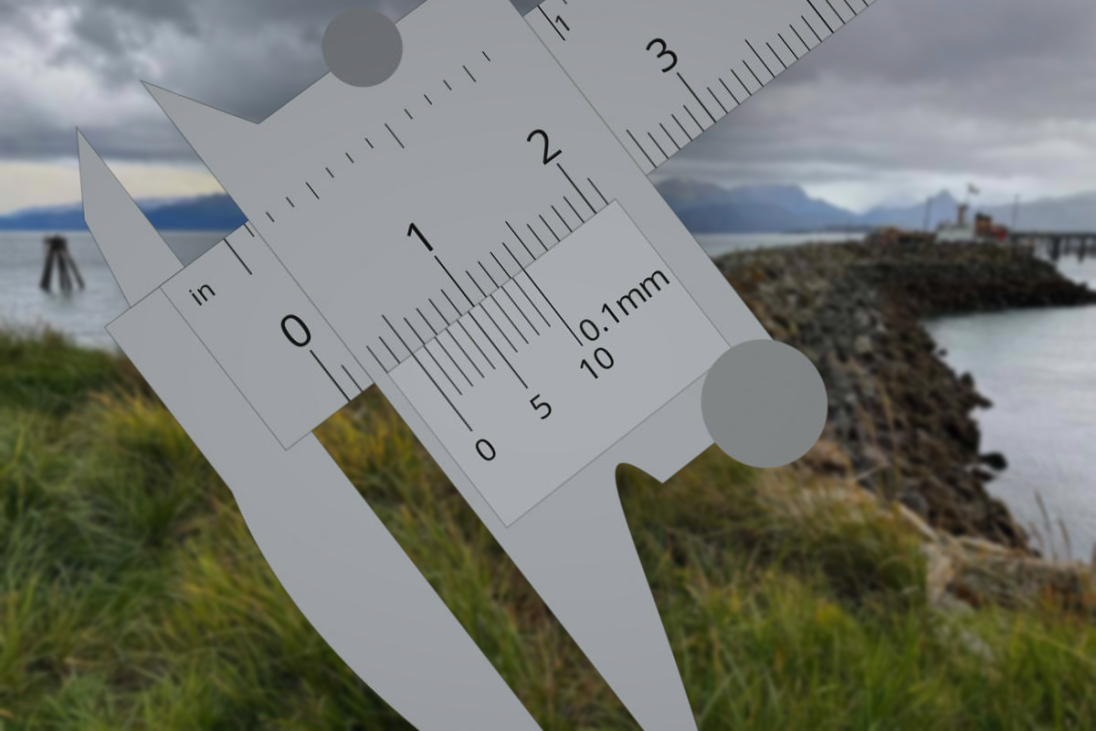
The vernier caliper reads 5.0 mm
